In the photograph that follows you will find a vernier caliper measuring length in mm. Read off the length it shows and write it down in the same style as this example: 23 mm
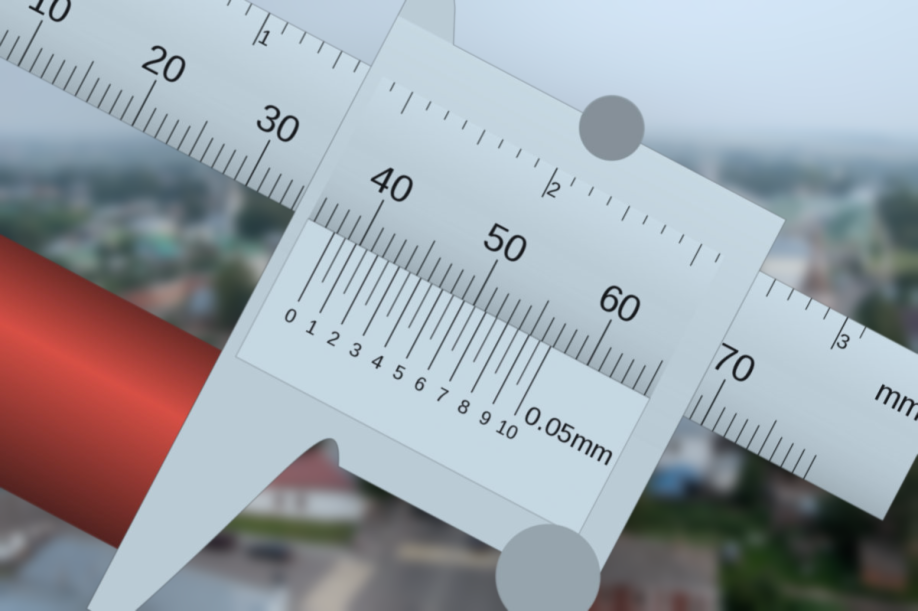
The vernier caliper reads 37.8 mm
